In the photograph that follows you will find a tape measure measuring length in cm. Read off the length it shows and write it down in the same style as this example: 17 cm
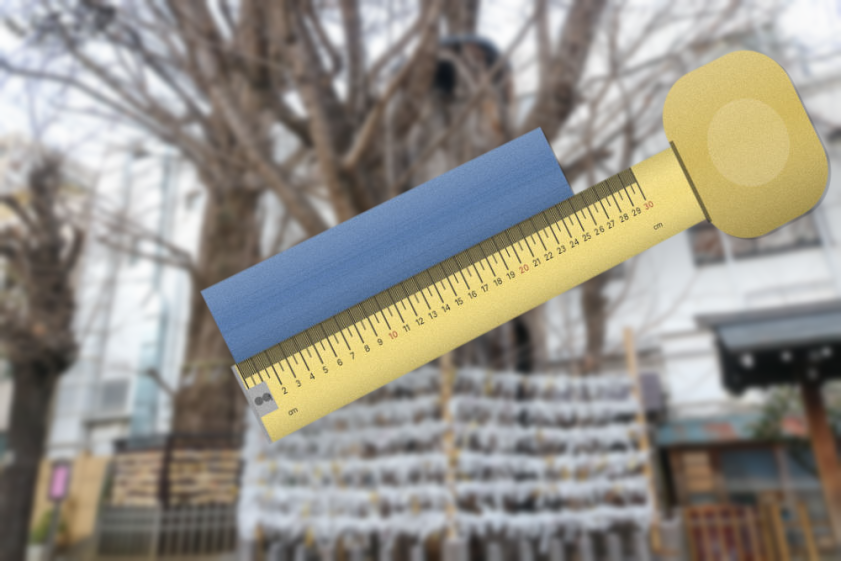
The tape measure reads 25.5 cm
